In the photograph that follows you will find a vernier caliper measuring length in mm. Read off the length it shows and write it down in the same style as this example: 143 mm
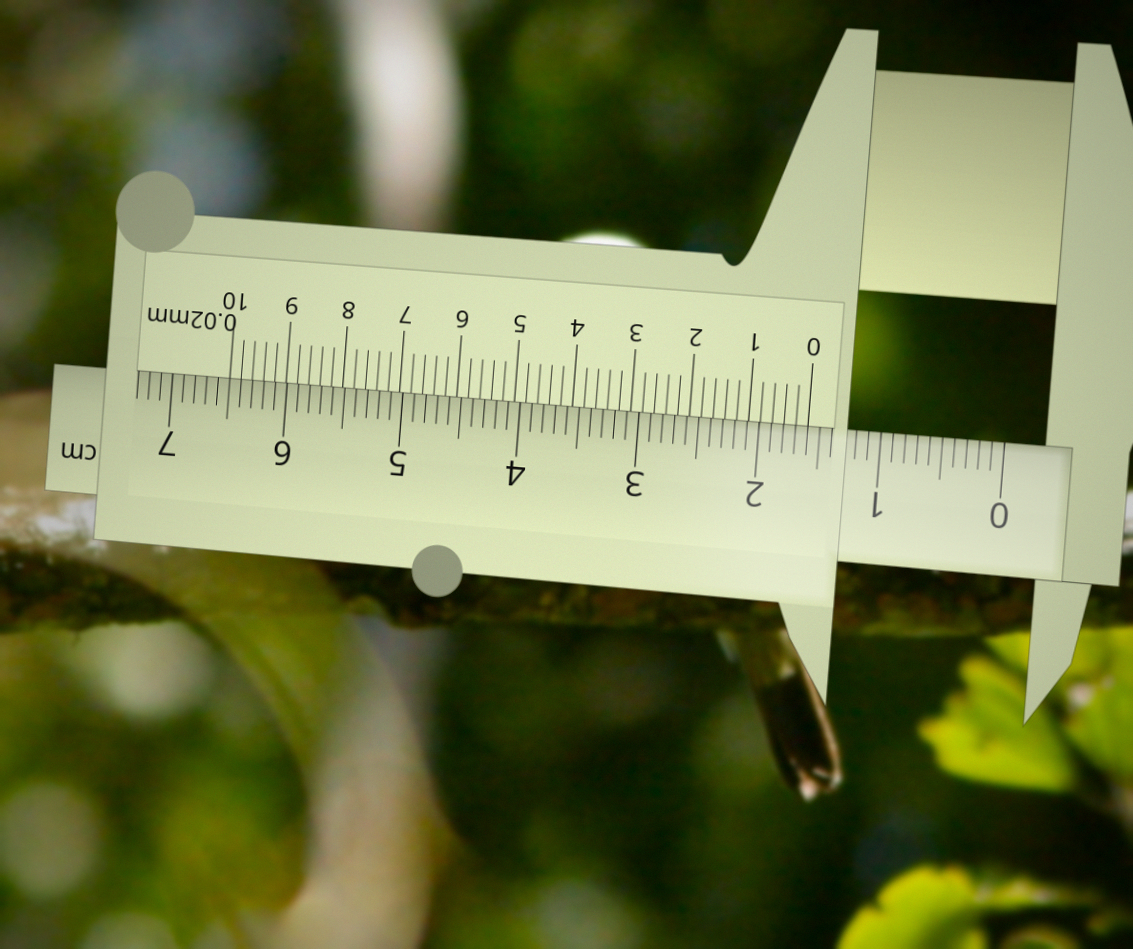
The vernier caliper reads 16.0 mm
